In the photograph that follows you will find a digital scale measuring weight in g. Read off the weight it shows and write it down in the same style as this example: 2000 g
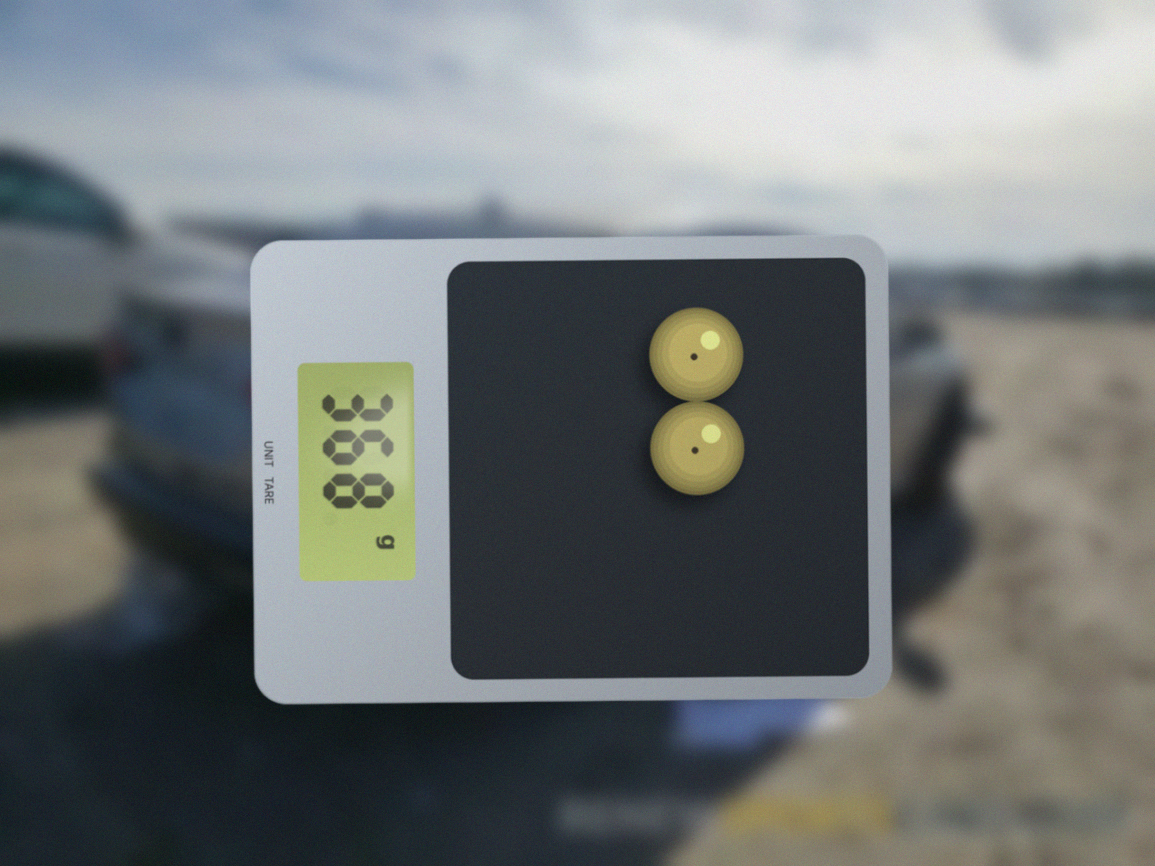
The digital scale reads 368 g
